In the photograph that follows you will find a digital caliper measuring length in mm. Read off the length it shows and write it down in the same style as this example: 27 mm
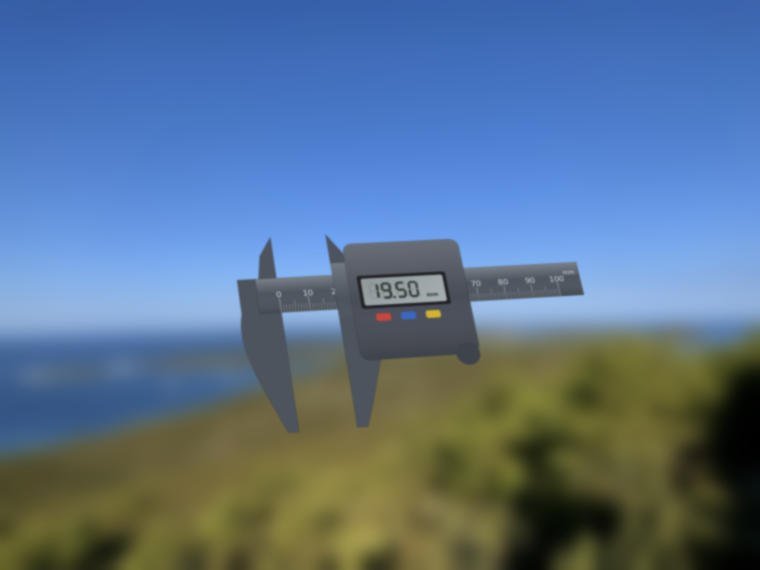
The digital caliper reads 19.50 mm
